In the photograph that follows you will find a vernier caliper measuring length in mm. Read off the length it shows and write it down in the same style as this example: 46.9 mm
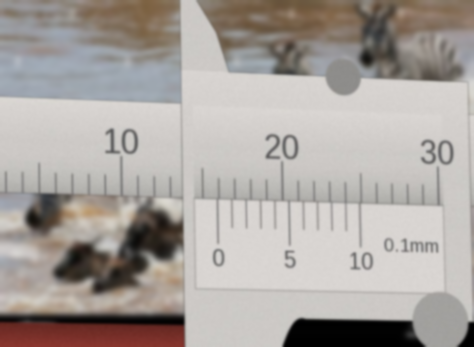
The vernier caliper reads 15.9 mm
